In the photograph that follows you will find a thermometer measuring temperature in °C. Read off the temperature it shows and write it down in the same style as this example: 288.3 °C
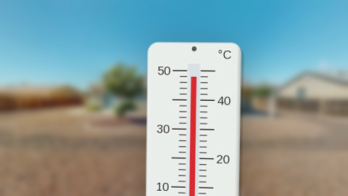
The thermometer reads 48 °C
